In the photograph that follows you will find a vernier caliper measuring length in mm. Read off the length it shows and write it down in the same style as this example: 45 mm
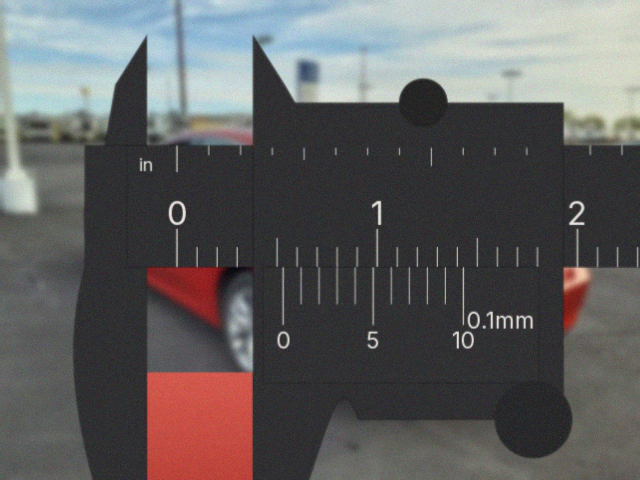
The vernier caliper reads 5.3 mm
